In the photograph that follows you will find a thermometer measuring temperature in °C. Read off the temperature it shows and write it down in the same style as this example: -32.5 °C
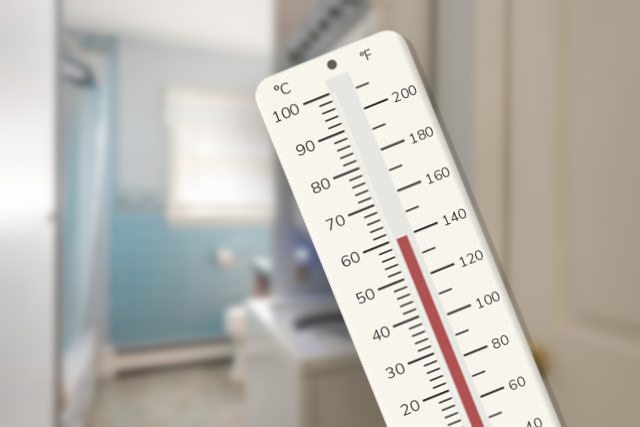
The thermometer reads 60 °C
